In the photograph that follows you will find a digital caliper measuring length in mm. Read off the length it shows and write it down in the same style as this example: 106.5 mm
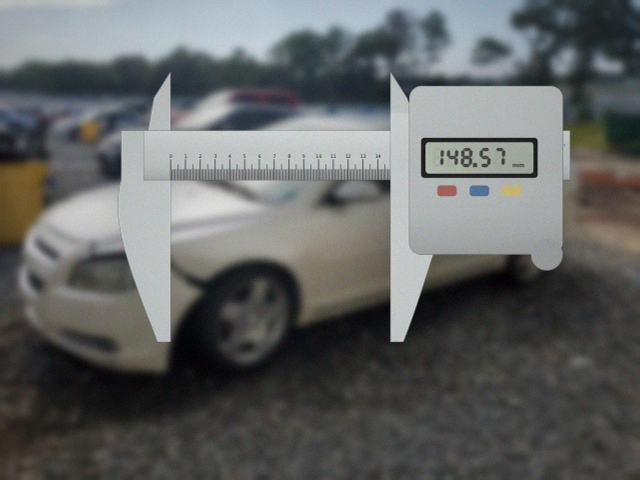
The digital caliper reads 148.57 mm
